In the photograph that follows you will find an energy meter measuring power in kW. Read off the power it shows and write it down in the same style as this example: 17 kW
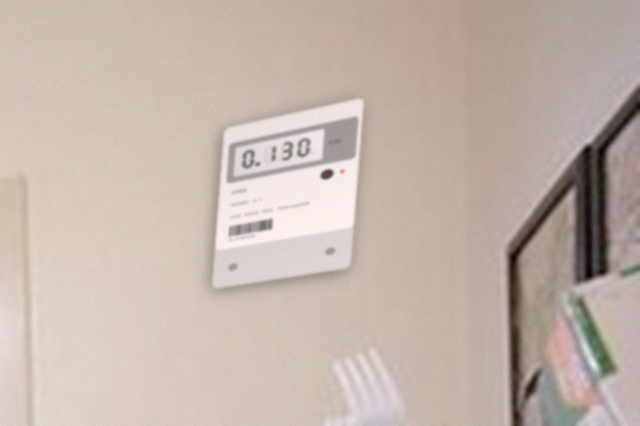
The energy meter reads 0.130 kW
